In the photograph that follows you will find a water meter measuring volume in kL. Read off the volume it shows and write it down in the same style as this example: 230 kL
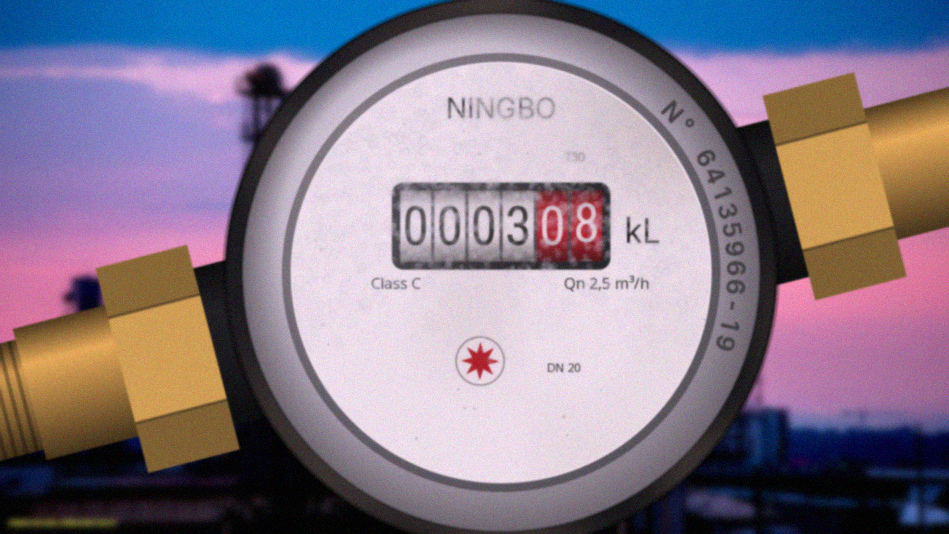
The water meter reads 3.08 kL
